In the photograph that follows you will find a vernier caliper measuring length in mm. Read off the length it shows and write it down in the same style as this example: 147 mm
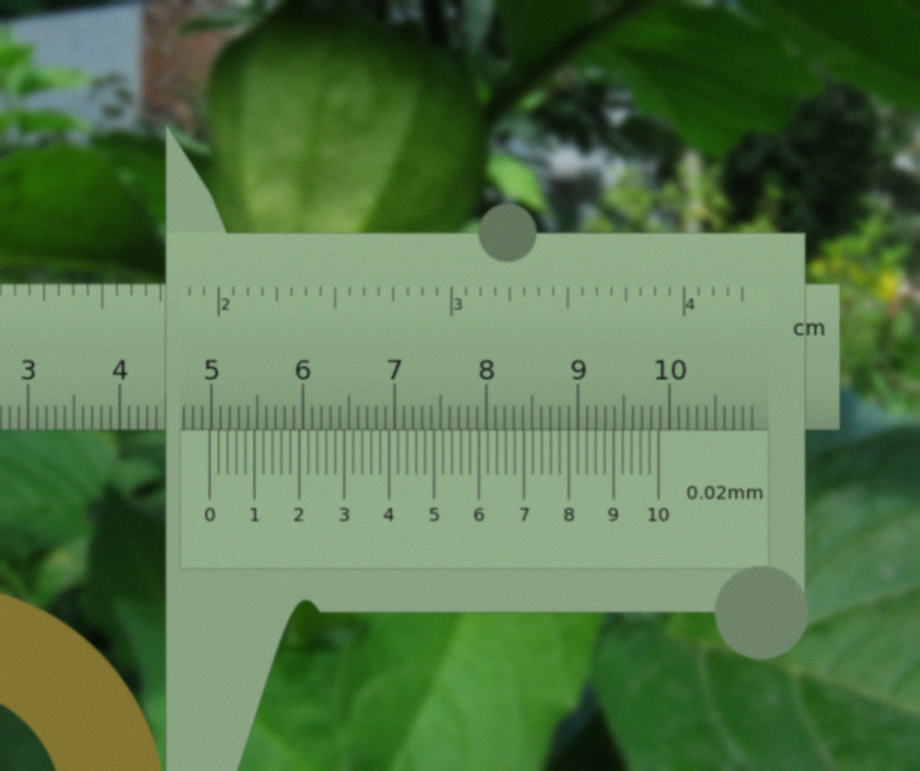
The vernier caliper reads 49.8 mm
